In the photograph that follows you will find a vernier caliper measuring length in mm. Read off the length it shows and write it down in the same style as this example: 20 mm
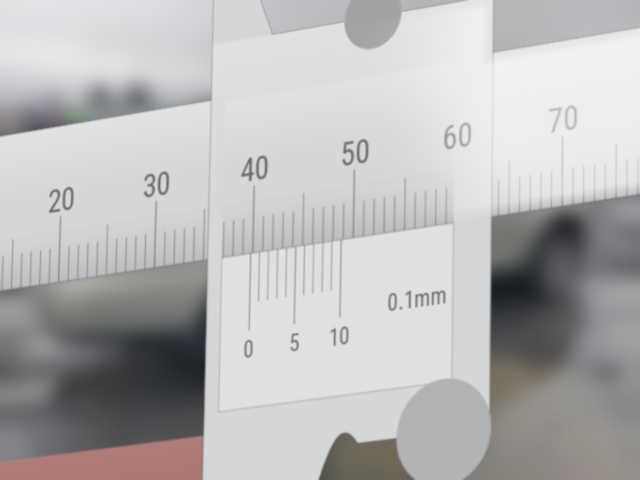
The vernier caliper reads 39.8 mm
